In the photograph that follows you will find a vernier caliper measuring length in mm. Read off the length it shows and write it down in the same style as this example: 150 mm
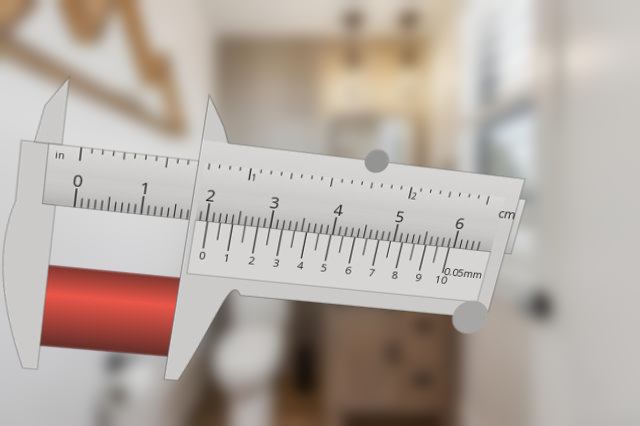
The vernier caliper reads 20.2 mm
